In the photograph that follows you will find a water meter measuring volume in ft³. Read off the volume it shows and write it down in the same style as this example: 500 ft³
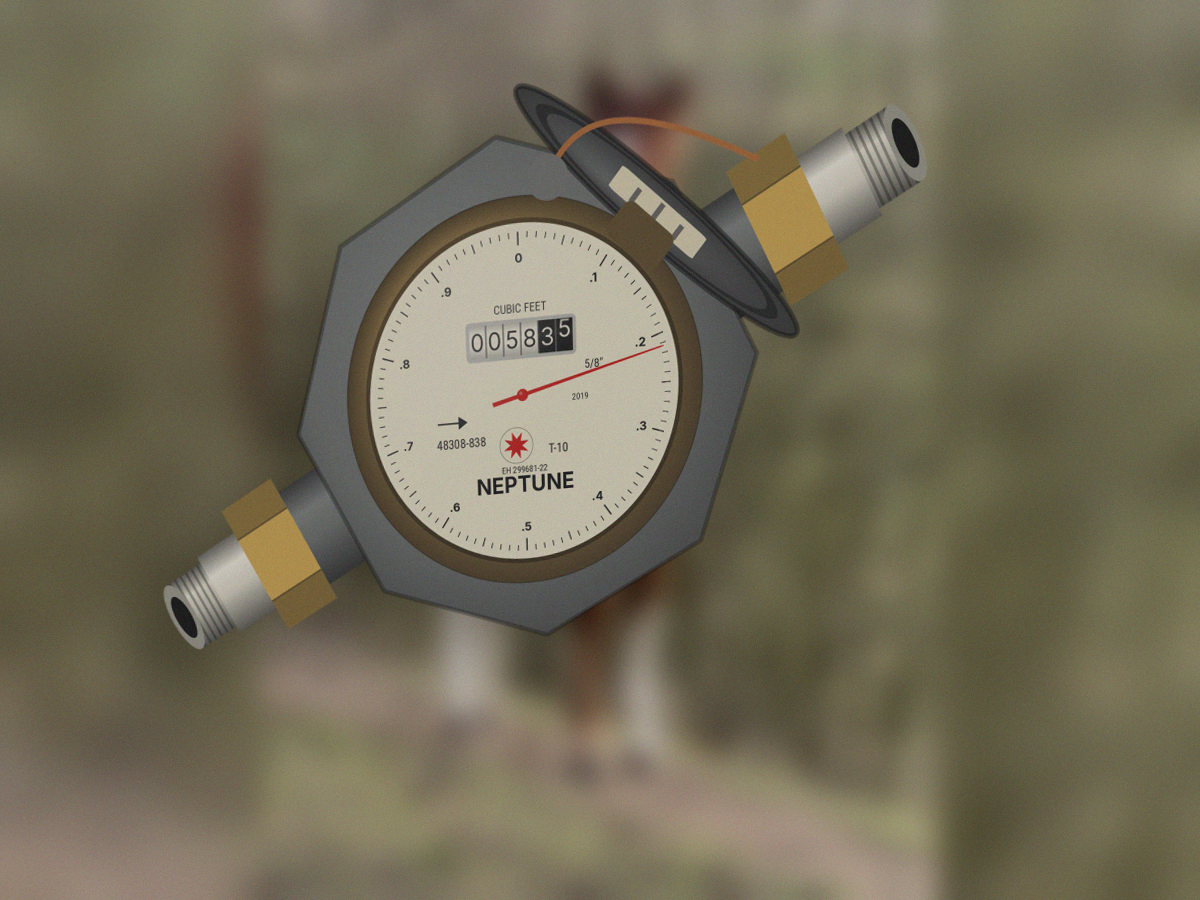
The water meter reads 5835.21 ft³
